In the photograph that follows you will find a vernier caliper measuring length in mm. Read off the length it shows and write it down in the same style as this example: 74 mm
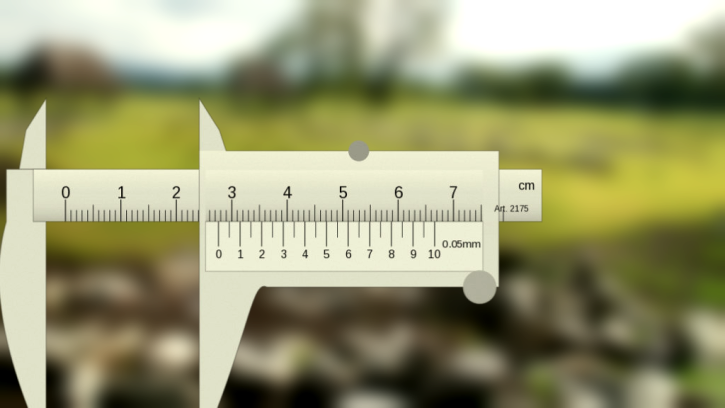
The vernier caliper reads 27.6 mm
